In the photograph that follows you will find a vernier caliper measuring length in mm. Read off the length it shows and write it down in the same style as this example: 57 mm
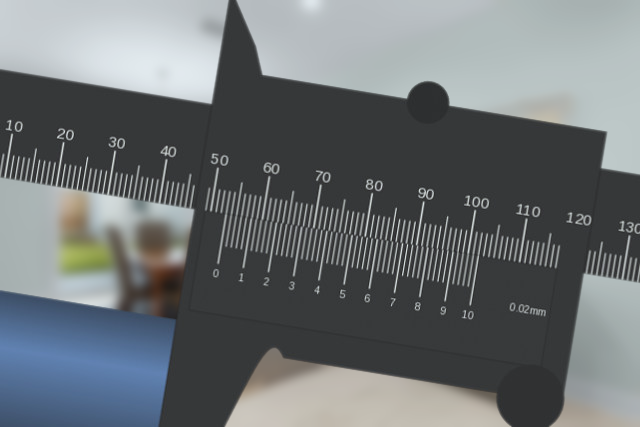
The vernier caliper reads 53.0 mm
